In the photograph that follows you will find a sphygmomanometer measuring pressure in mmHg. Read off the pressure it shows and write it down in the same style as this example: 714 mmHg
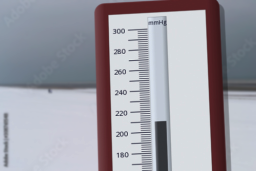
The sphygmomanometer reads 210 mmHg
